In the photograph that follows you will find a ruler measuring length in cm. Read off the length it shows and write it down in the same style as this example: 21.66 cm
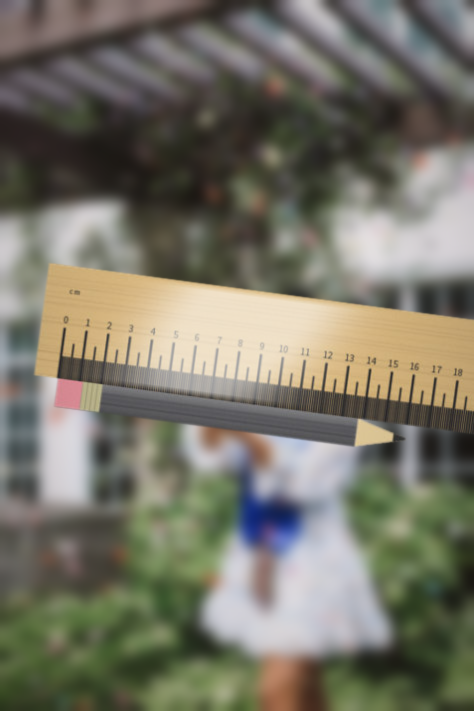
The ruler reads 16 cm
